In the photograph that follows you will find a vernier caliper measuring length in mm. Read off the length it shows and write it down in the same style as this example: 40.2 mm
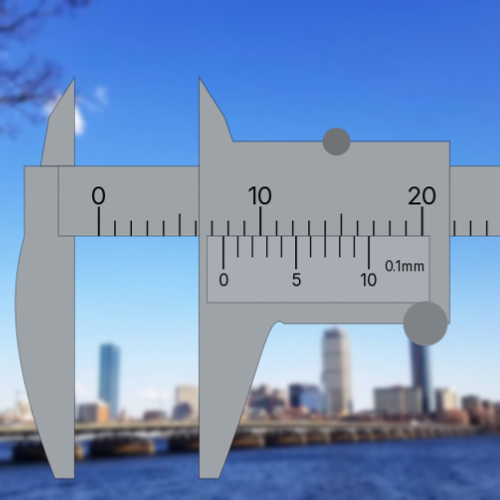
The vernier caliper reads 7.7 mm
